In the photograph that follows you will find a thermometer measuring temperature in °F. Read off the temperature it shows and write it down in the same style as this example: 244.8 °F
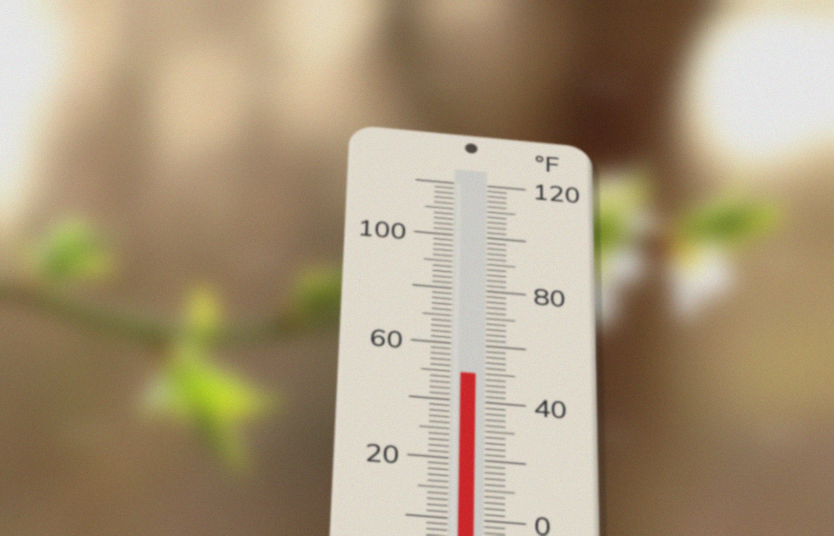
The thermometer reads 50 °F
